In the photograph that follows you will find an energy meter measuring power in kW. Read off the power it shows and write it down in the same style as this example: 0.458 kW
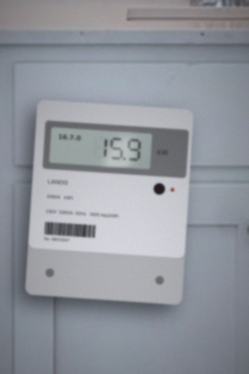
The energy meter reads 15.9 kW
